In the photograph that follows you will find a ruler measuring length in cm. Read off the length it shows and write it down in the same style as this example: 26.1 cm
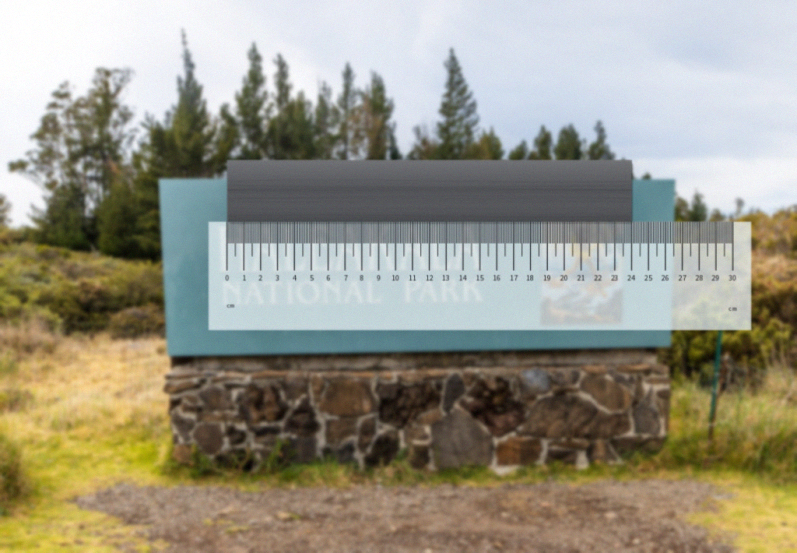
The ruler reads 24 cm
